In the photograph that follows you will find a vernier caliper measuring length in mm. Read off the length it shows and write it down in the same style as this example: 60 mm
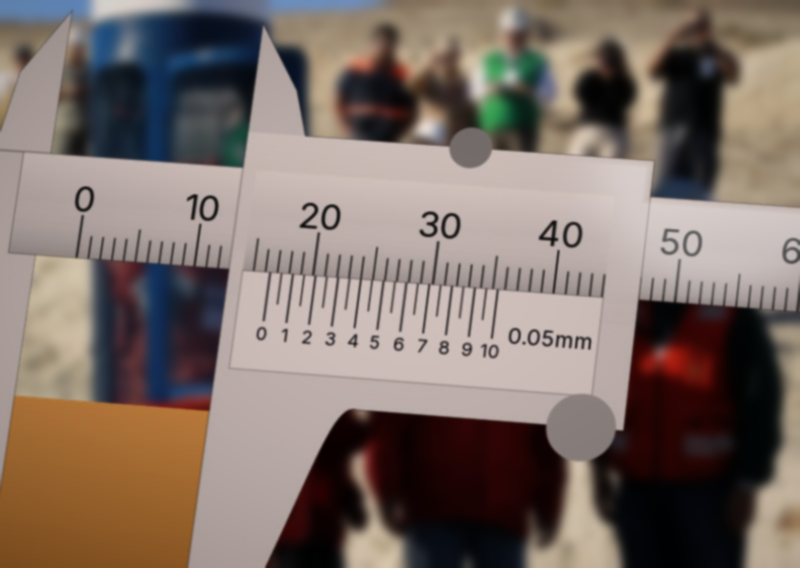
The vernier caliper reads 16.4 mm
